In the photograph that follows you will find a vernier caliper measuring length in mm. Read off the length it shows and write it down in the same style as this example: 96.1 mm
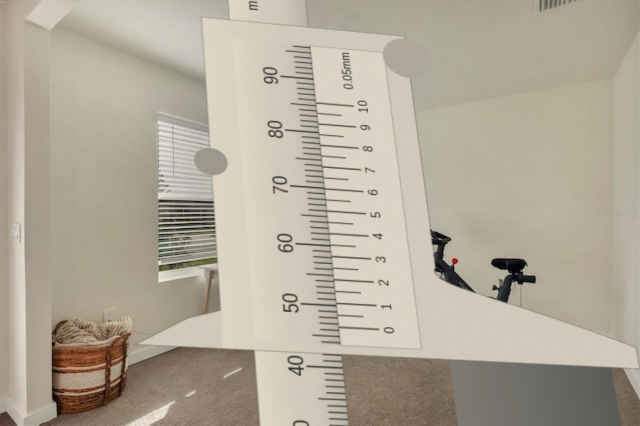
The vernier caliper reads 46.5 mm
